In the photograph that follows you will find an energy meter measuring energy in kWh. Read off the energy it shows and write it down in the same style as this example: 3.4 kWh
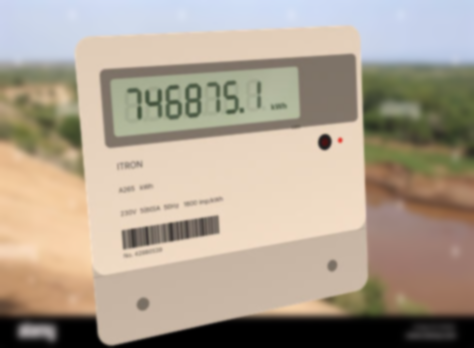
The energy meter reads 746875.1 kWh
